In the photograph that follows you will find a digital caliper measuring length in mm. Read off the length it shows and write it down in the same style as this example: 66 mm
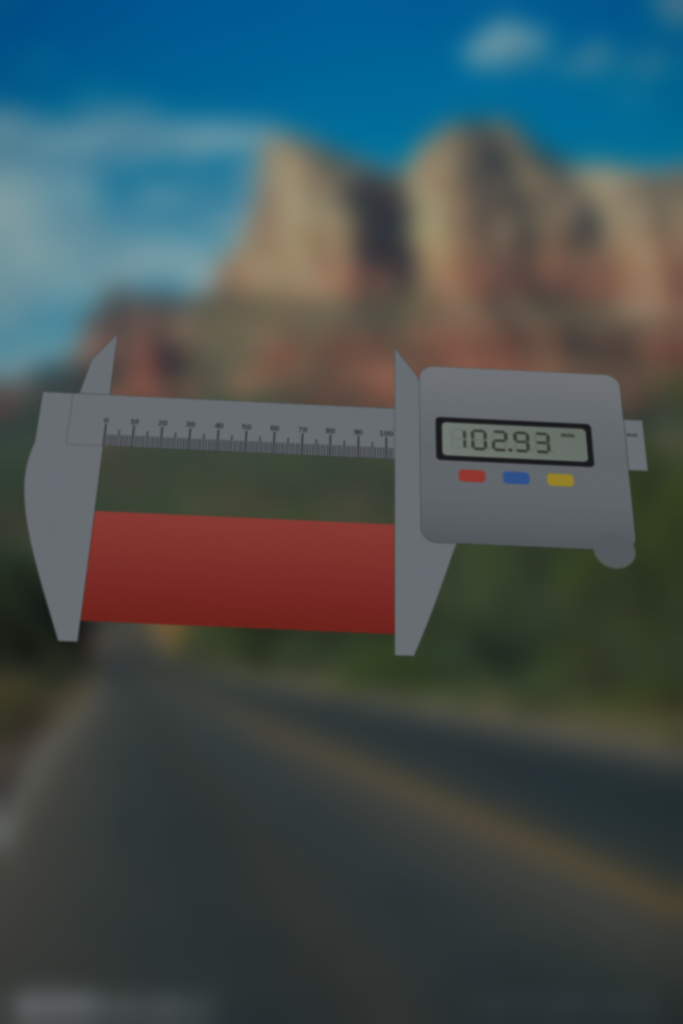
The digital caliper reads 102.93 mm
